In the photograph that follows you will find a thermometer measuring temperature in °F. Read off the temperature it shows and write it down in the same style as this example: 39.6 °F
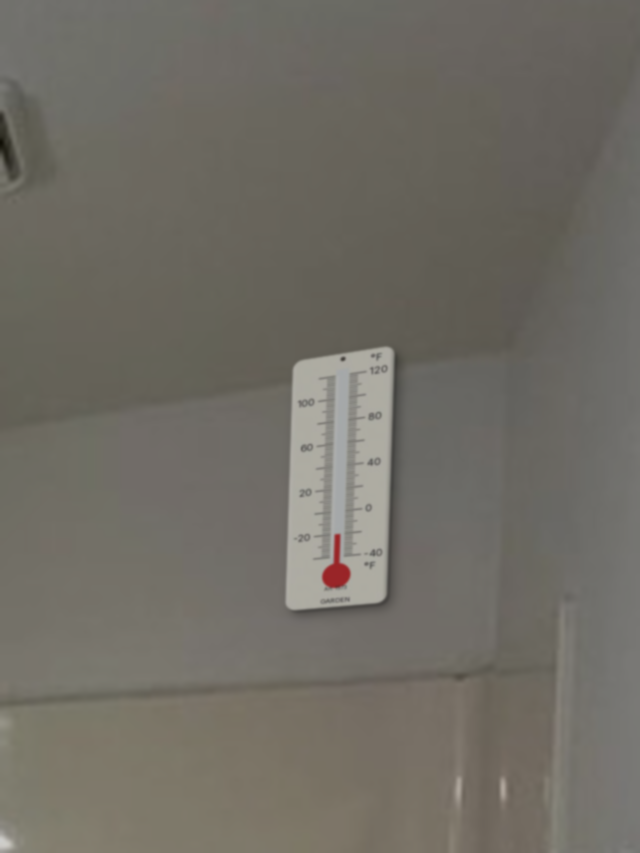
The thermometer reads -20 °F
